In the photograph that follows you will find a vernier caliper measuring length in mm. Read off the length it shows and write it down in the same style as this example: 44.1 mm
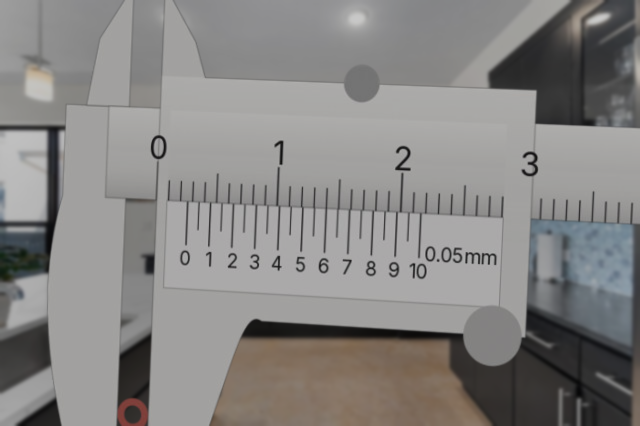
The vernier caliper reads 2.6 mm
